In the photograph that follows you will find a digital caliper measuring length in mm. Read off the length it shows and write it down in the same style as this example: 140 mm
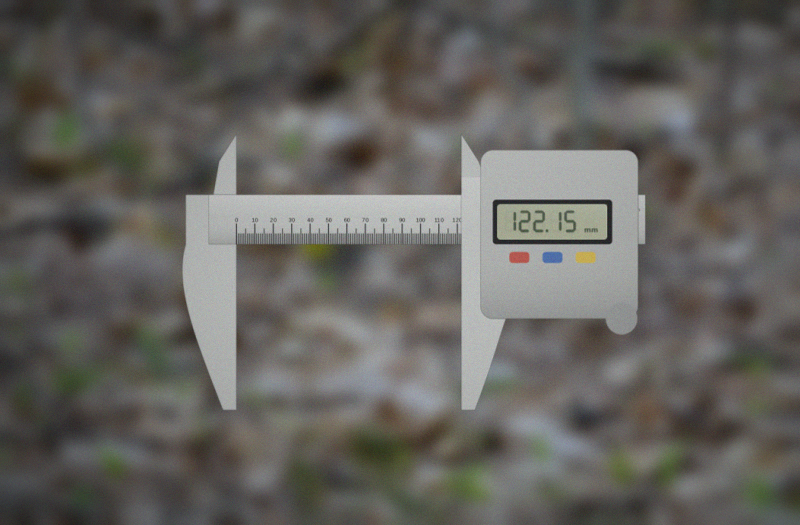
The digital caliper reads 122.15 mm
